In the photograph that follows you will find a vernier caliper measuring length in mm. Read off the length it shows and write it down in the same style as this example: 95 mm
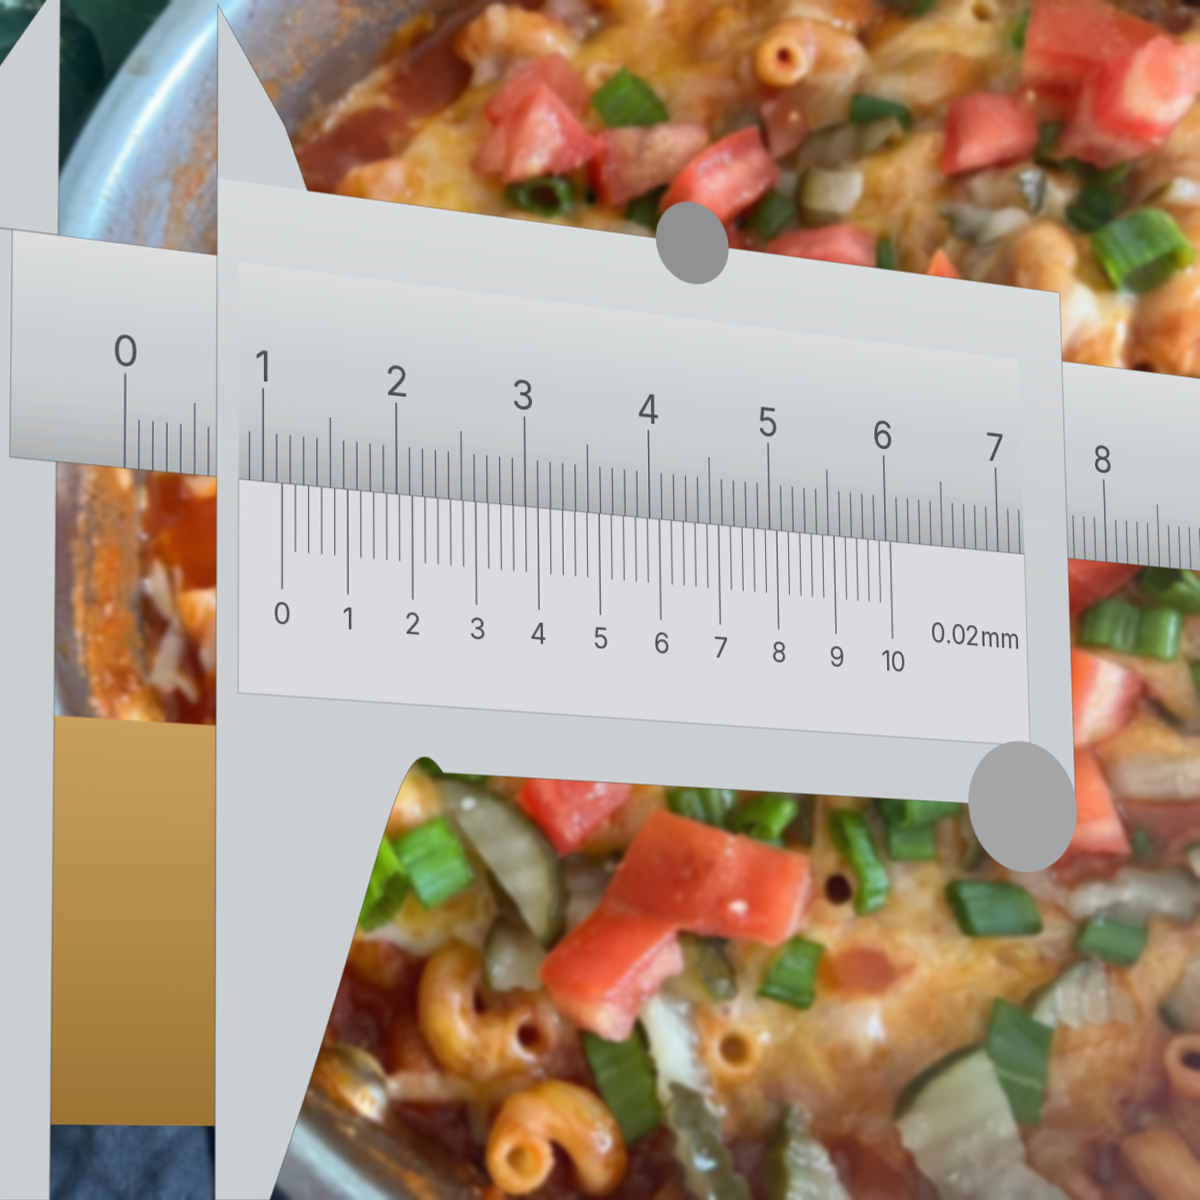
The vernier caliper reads 11.4 mm
